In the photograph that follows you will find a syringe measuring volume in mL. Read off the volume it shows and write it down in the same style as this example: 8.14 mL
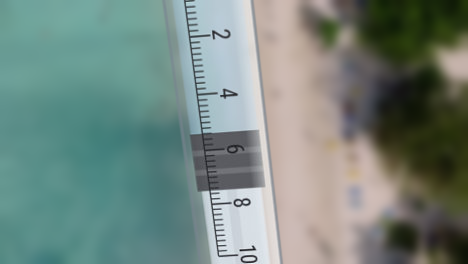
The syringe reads 5.4 mL
